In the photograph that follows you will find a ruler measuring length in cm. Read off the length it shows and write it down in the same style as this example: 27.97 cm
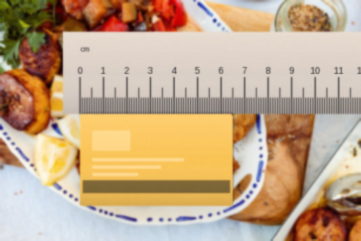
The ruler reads 6.5 cm
